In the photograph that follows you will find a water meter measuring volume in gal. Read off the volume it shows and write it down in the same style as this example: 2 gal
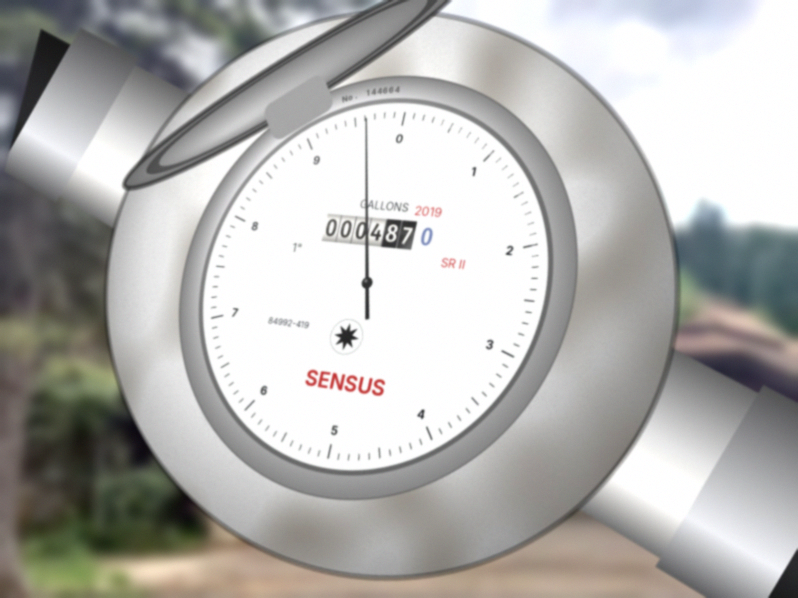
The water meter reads 4869.6 gal
